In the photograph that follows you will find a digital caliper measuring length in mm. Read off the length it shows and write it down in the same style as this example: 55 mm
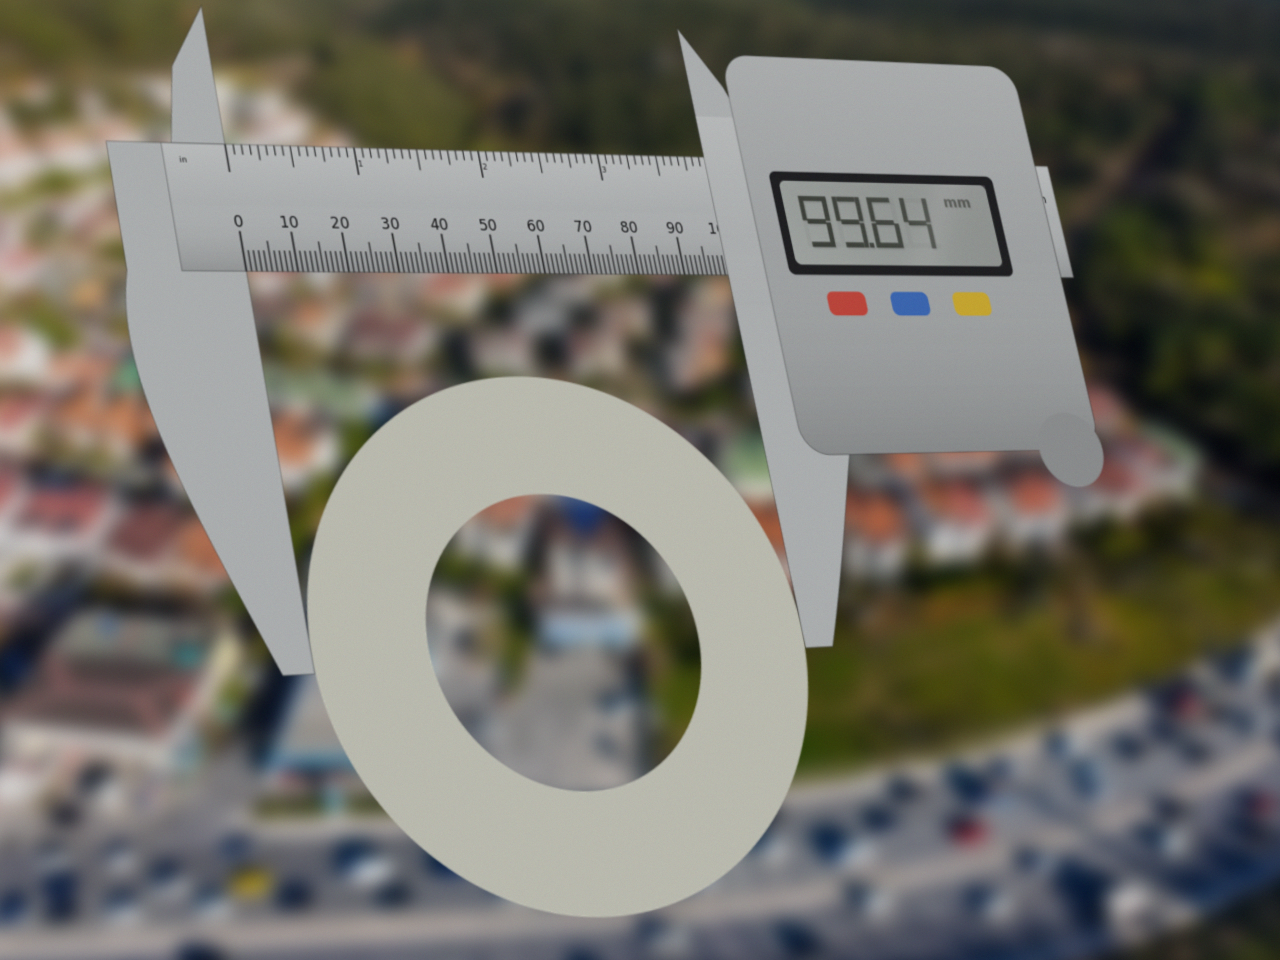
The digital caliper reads 99.64 mm
